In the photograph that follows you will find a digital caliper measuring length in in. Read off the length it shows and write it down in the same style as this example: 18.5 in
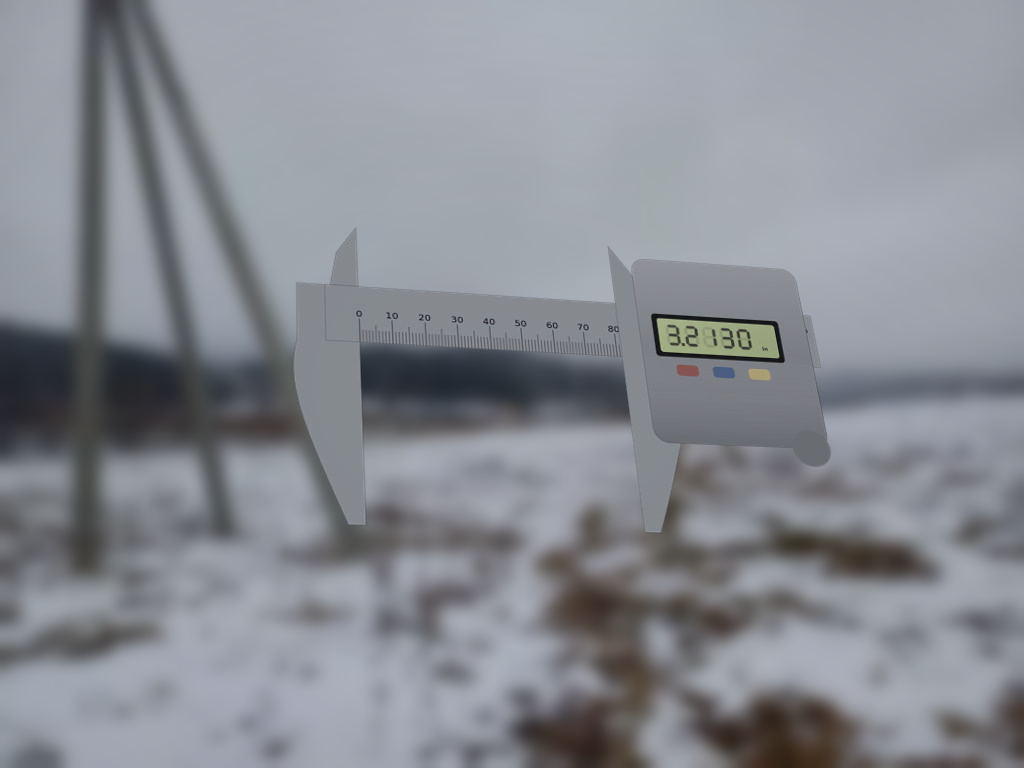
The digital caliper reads 3.2130 in
